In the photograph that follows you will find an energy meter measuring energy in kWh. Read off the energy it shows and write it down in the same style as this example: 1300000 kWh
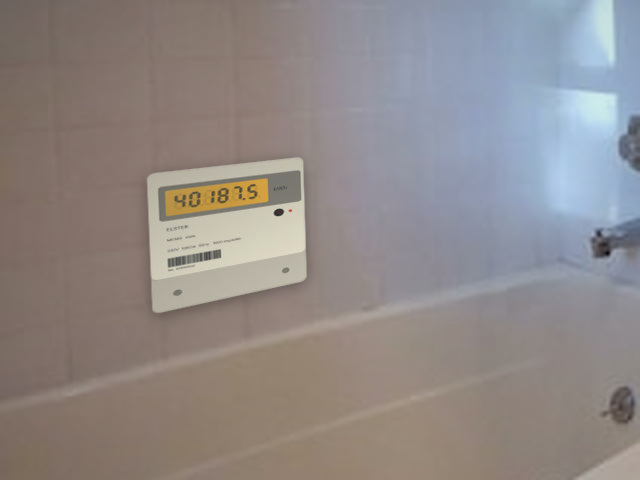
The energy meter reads 40187.5 kWh
